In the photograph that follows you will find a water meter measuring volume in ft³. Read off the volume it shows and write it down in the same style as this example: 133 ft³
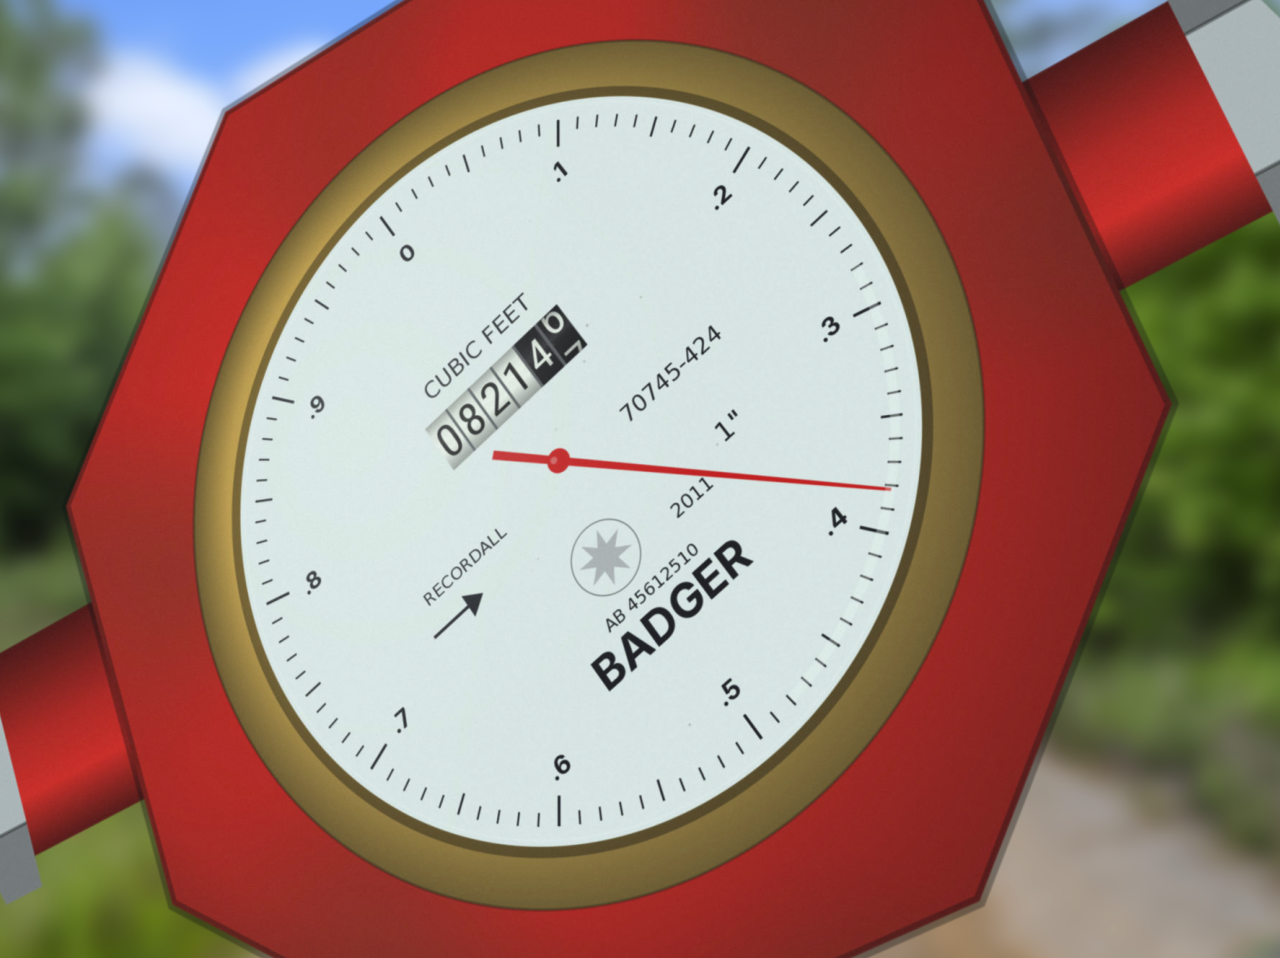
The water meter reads 82146.38 ft³
